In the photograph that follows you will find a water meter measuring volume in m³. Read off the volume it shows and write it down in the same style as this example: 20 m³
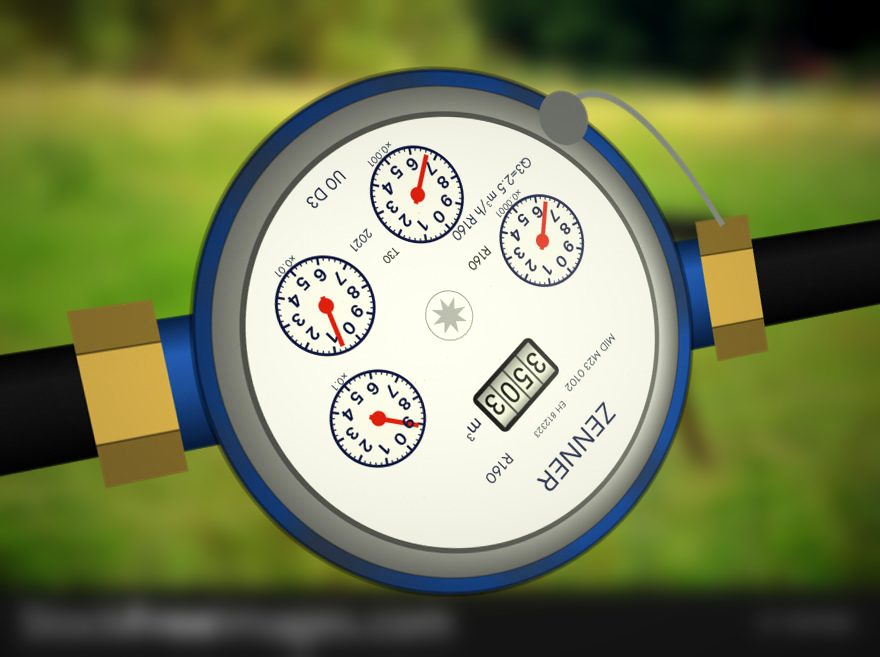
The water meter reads 3502.9066 m³
